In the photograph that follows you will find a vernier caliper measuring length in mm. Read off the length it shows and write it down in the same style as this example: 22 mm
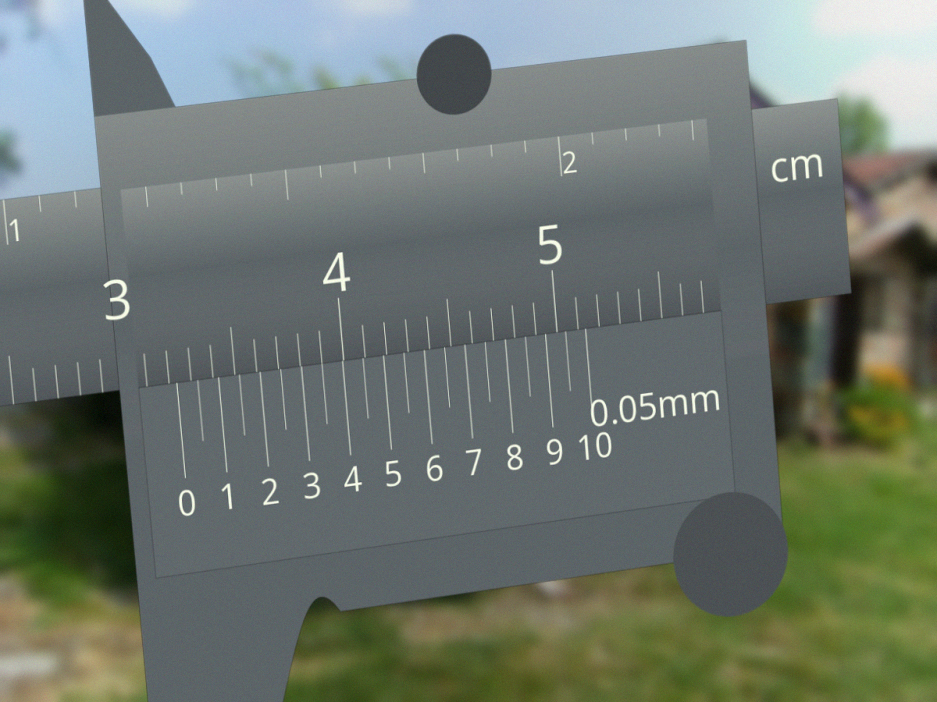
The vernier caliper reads 32.35 mm
